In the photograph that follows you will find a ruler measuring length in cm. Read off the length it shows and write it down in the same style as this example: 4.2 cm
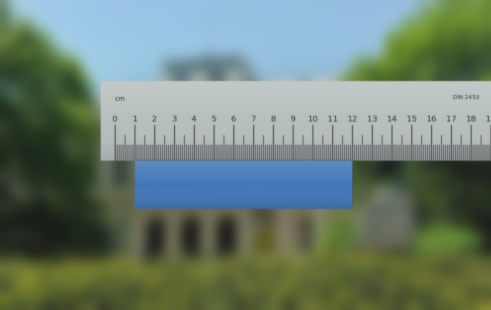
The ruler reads 11 cm
